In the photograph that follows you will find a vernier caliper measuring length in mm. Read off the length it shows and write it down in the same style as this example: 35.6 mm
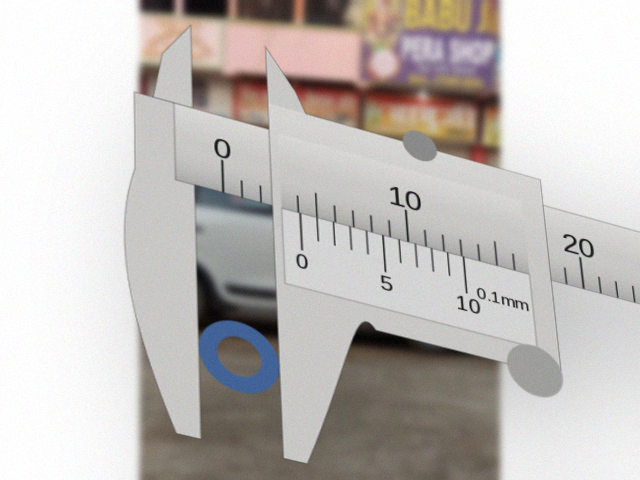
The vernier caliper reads 4.1 mm
